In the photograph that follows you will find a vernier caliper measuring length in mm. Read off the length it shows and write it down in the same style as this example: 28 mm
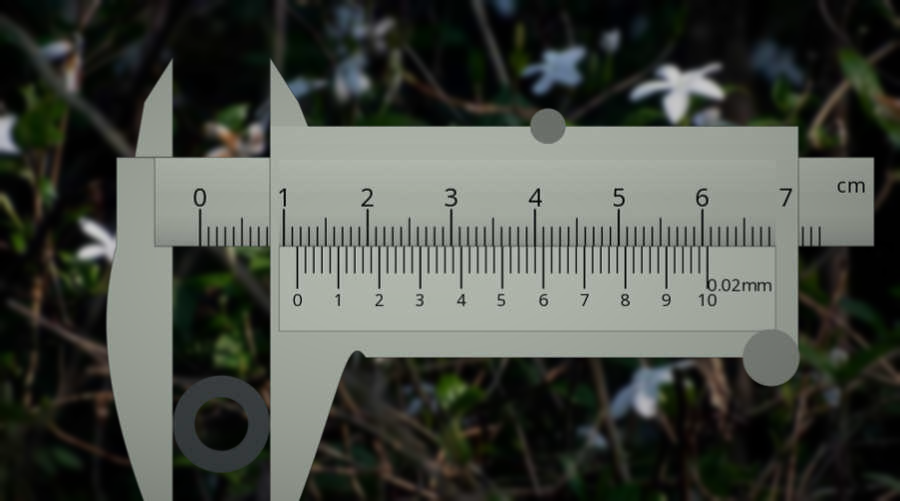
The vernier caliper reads 11.6 mm
